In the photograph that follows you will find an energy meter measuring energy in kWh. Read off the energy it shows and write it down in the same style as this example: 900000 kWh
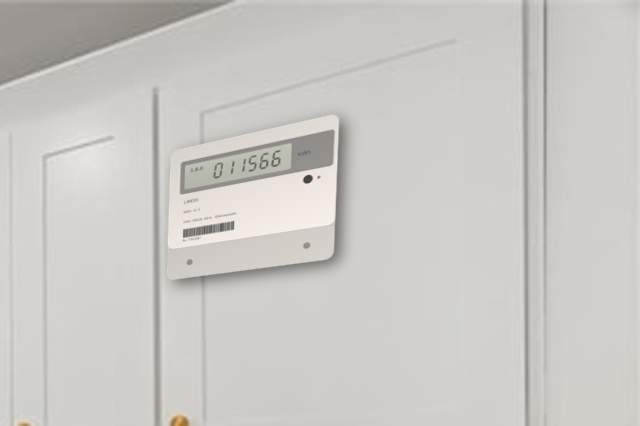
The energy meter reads 11566 kWh
